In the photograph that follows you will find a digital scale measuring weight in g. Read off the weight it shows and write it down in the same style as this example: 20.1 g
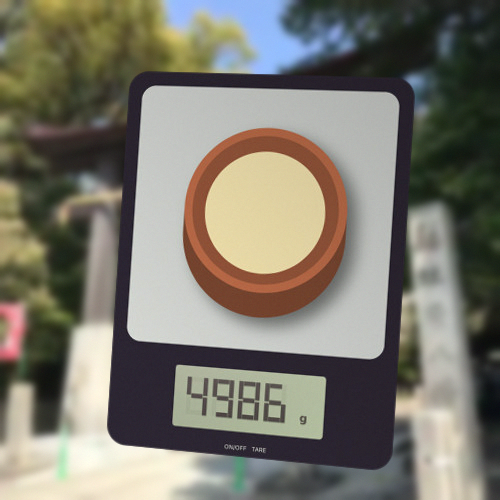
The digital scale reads 4986 g
